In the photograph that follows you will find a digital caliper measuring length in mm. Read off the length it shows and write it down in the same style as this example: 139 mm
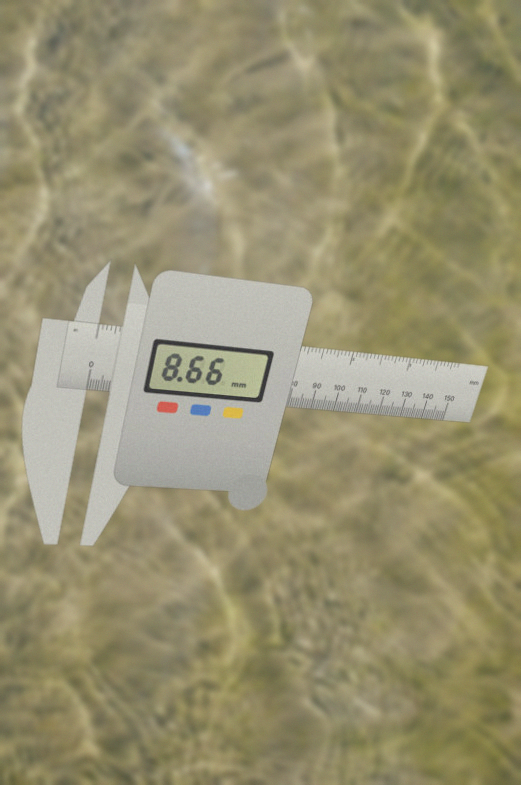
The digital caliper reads 8.66 mm
